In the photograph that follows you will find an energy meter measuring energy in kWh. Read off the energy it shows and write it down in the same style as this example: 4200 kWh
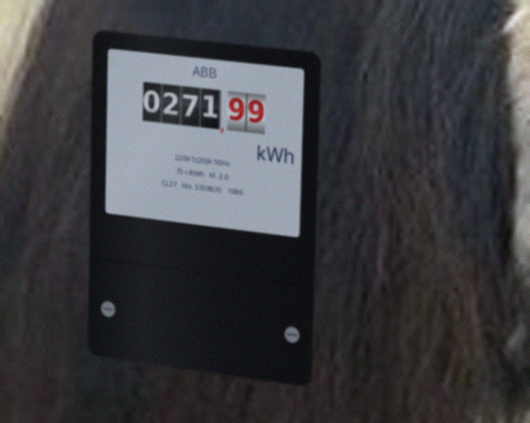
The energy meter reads 271.99 kWh
